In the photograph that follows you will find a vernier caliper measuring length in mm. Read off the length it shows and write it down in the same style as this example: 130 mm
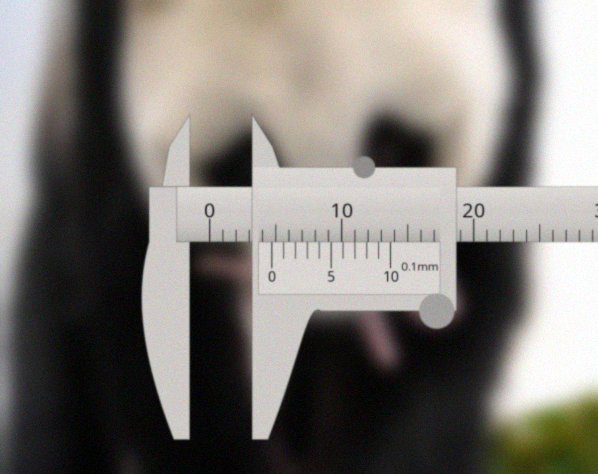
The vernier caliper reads 4.7 mm
